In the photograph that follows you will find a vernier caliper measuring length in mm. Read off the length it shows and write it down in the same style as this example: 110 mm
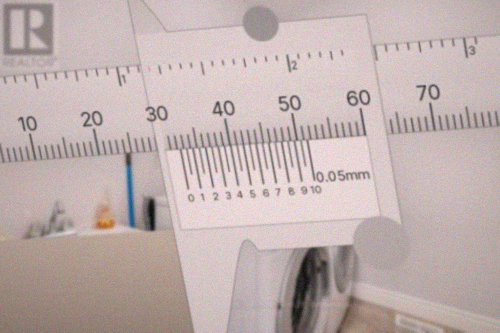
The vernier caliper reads 32.5 mm
